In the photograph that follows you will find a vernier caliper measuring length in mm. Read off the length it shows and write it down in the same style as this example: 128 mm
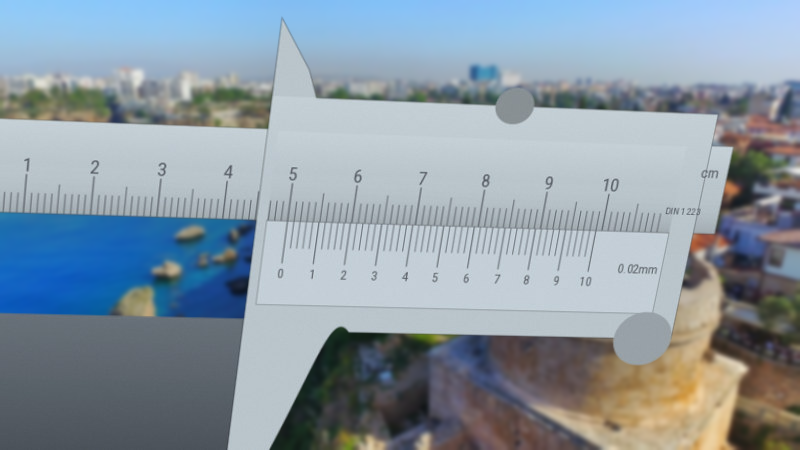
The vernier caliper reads 50.0 mm
